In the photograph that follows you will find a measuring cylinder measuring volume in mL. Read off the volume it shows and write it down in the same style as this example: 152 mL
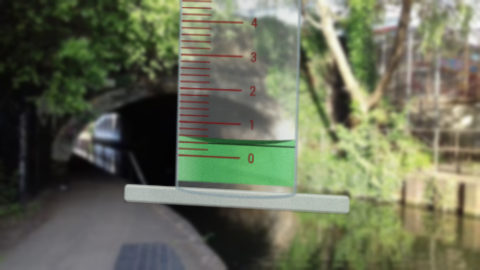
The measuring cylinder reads 0.4 mL
